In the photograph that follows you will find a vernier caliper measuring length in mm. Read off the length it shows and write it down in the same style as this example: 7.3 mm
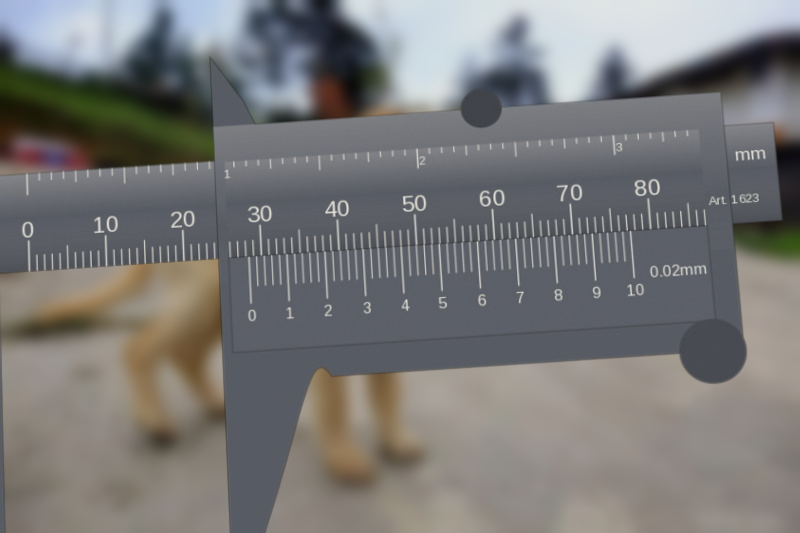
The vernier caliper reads 28.4 mm
